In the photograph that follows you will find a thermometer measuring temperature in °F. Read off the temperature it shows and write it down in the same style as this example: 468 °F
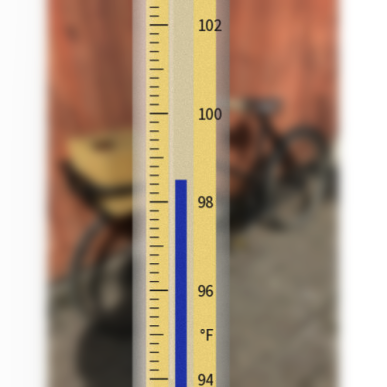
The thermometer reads 98.5 °F
